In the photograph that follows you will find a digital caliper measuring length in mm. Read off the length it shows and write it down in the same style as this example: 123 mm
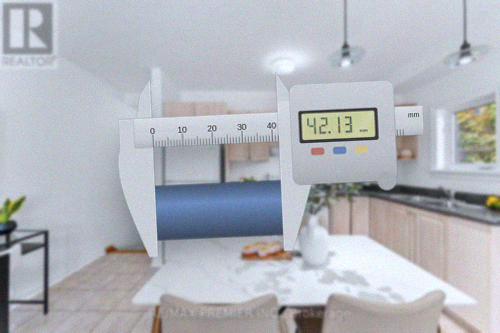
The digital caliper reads 42.13 mm
